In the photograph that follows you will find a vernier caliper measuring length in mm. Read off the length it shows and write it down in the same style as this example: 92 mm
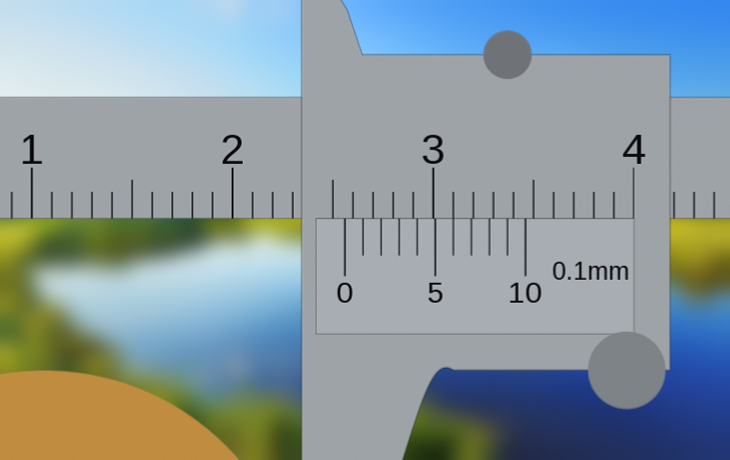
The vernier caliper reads 25.6 mm
